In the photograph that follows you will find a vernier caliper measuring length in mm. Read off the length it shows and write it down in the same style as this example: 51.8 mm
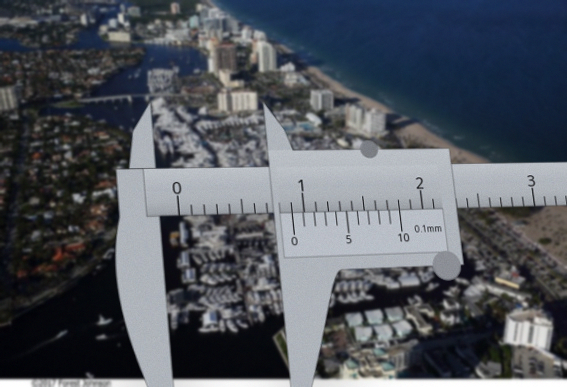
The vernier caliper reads 9.0 mm
